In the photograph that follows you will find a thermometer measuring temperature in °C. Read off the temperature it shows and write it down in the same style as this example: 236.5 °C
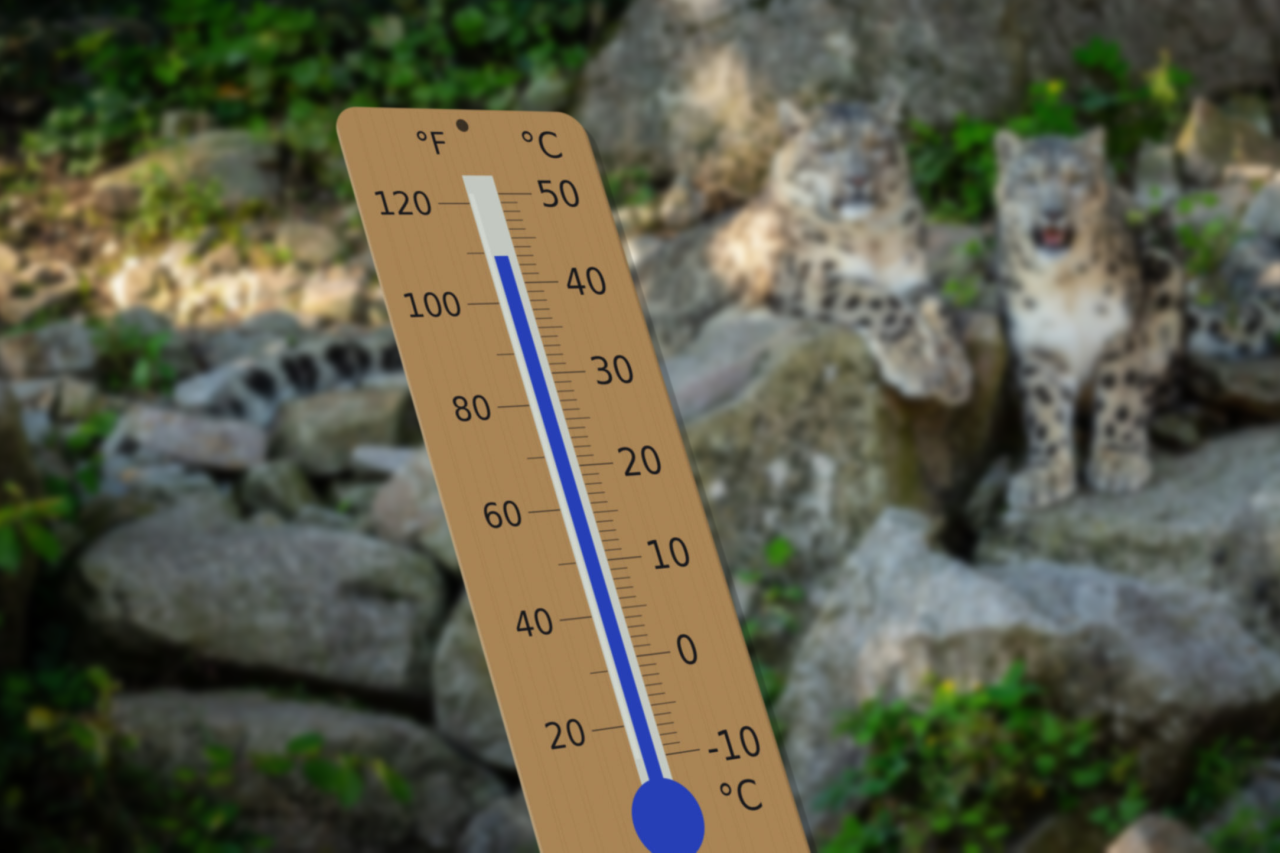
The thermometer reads 43 °C
